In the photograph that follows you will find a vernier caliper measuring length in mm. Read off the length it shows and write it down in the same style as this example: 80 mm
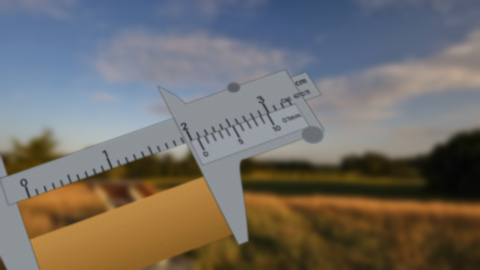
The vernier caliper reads 20.8 mm
